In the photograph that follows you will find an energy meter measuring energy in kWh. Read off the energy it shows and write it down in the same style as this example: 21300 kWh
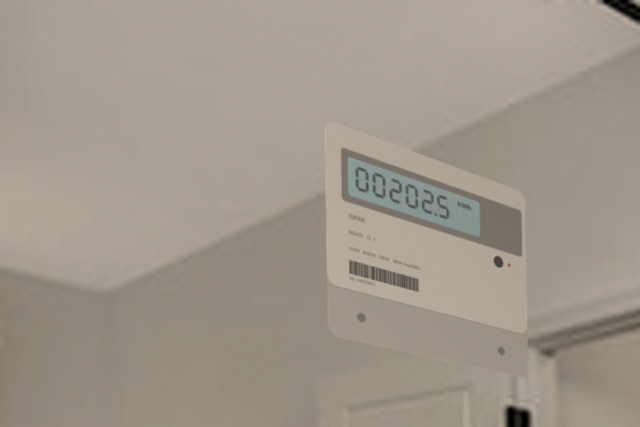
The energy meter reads 202.5 kWh
